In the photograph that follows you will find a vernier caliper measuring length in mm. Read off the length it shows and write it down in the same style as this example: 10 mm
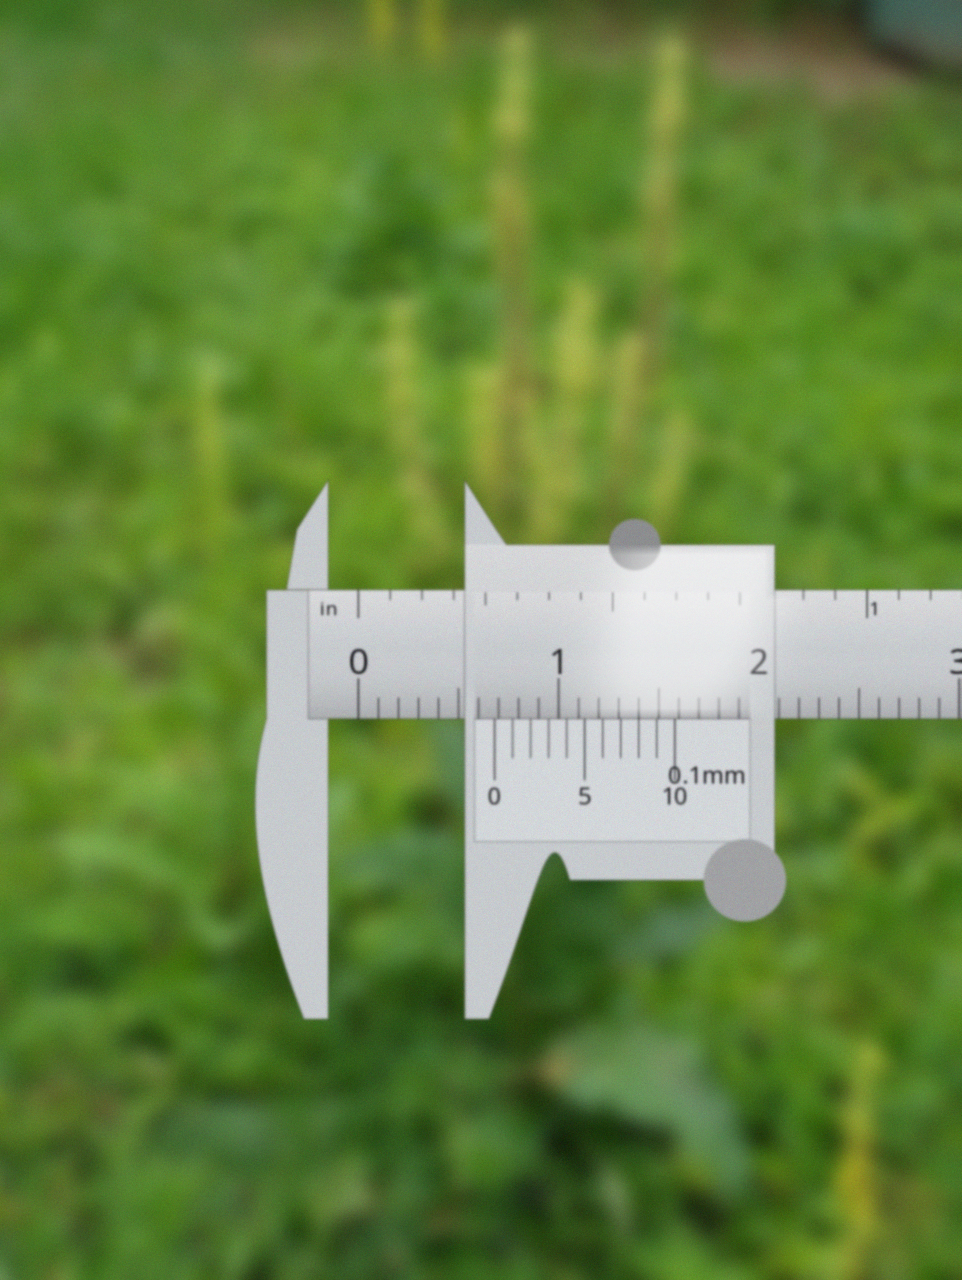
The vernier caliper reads 6.8 mm
